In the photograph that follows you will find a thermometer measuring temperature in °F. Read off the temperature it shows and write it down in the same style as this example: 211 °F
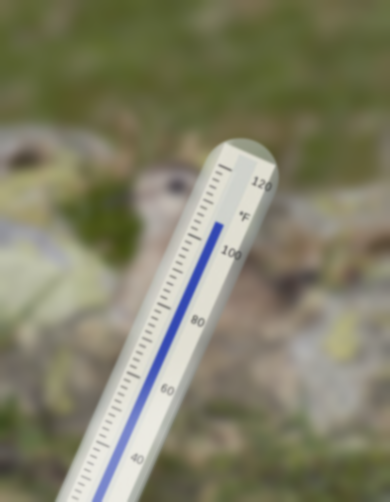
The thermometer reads 106 °F
